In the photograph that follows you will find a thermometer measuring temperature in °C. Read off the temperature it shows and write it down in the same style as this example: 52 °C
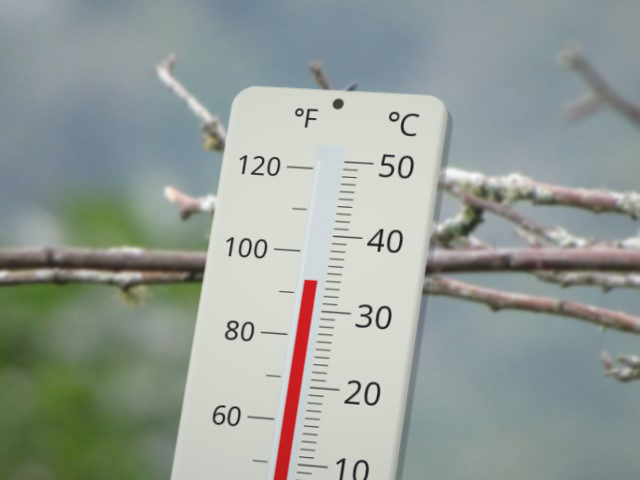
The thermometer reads 34 °C
